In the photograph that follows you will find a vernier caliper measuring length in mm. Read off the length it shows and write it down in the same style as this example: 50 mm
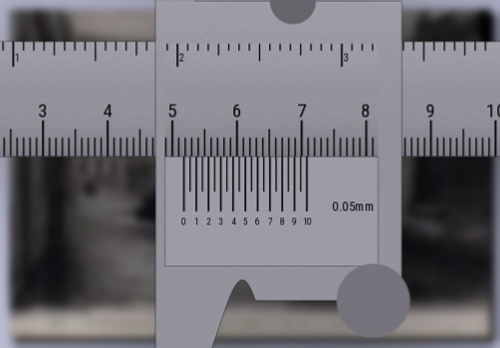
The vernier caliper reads 51.8 mm
